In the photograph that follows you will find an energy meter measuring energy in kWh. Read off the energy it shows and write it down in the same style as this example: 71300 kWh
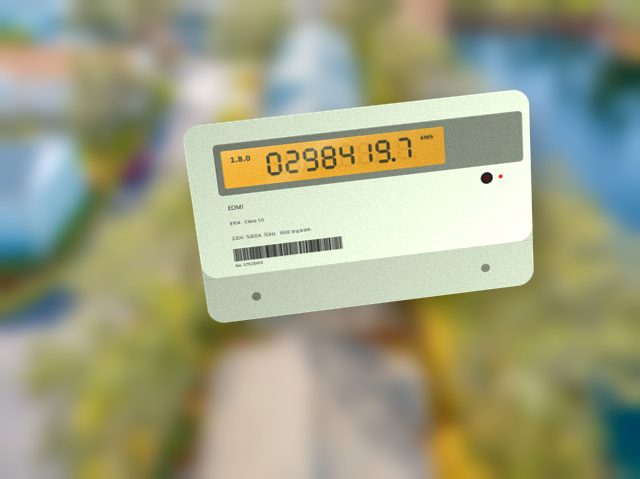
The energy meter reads 298419.7 kWh
